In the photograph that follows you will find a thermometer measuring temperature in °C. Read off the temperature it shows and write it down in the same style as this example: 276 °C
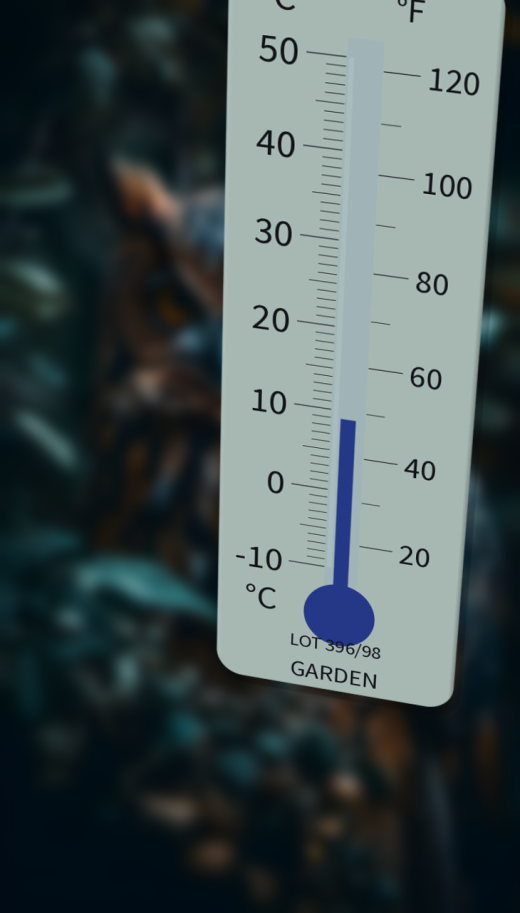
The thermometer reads 9 °C
